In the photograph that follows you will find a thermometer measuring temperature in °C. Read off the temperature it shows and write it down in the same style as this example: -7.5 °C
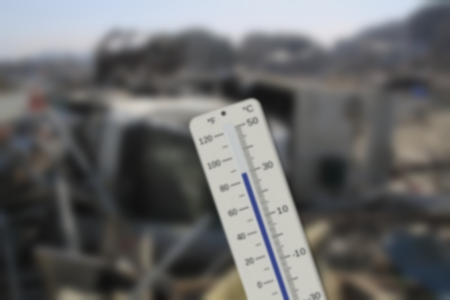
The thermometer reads 30 °C
